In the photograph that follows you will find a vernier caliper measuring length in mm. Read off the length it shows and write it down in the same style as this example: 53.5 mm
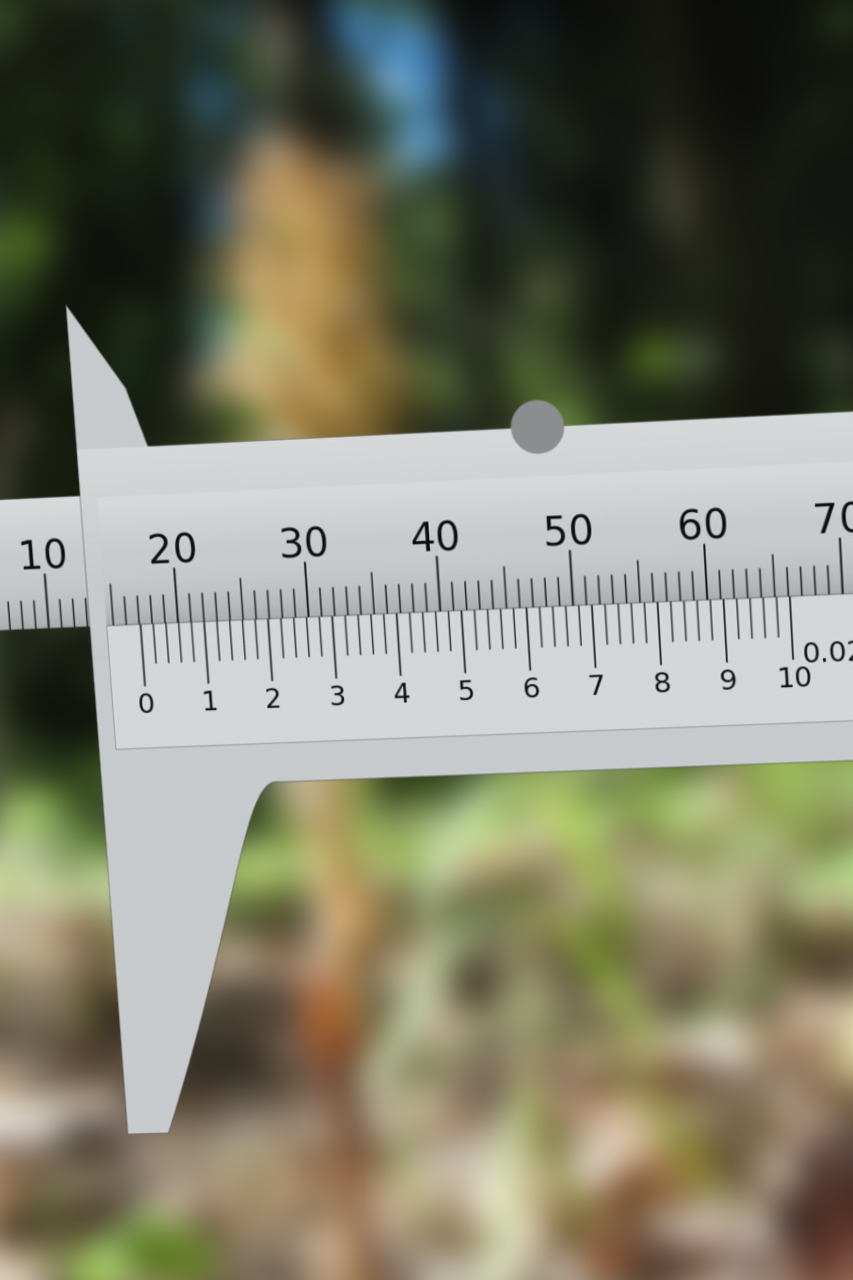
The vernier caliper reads 17.1 mm
